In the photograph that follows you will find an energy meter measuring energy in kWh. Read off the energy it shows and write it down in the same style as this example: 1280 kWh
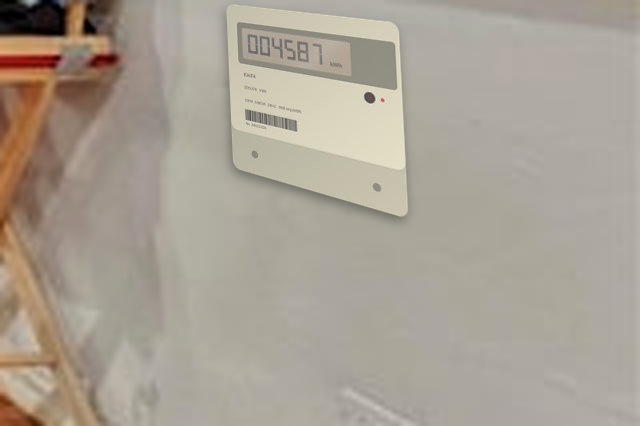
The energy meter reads 4587 kWh
